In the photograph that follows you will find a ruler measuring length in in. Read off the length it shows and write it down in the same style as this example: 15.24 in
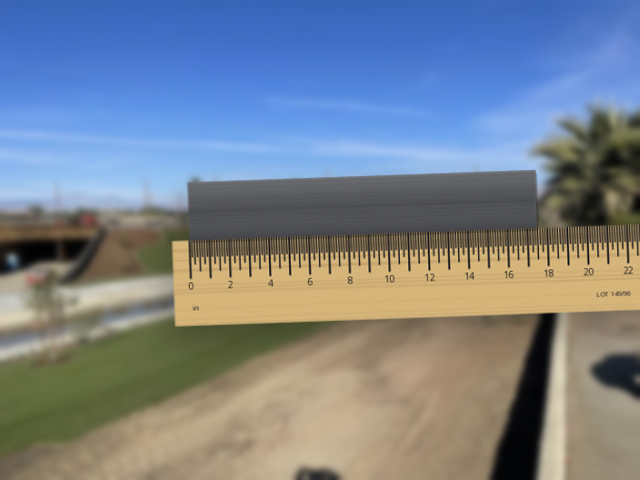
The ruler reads 17.5 in
